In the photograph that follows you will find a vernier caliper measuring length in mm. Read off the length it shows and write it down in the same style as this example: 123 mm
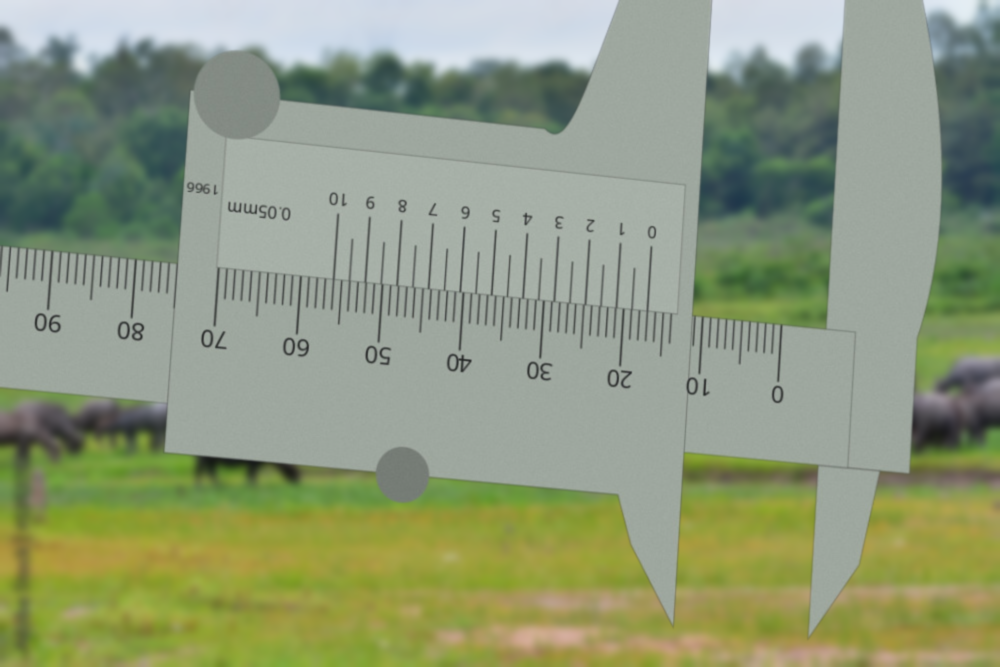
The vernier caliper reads 17.0 mm
